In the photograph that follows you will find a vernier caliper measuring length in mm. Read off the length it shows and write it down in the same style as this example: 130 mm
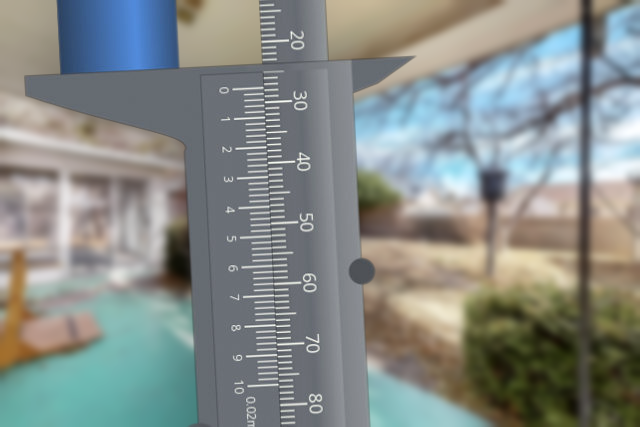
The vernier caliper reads 27.6 mm
